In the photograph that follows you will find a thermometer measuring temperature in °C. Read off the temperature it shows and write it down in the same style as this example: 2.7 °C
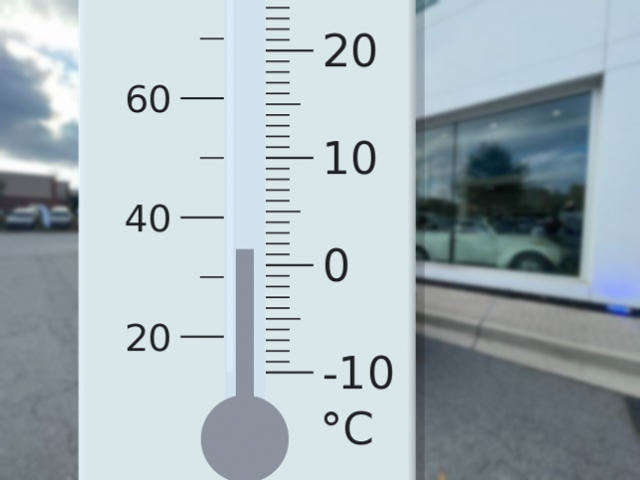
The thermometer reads 1.5 °C
